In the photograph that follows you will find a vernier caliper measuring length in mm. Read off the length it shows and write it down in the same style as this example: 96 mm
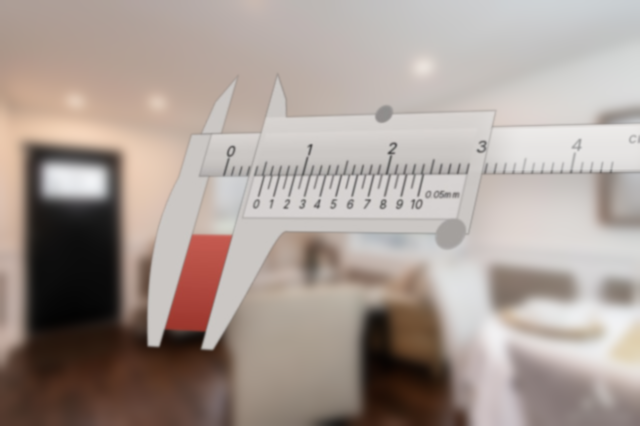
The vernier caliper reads 5.2 mm
